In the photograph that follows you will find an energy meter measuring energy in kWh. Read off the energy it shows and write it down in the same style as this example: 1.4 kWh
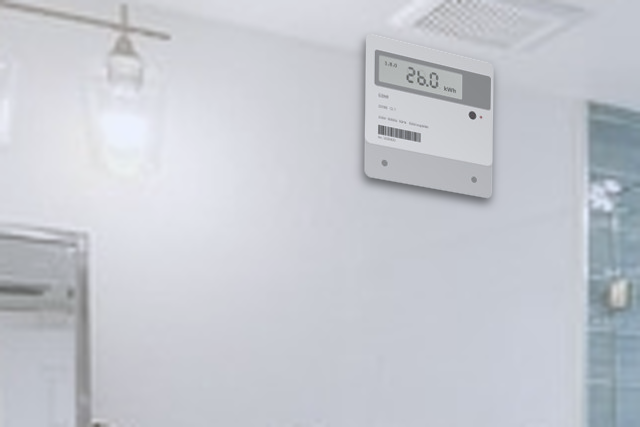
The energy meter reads 26.0 kWh
